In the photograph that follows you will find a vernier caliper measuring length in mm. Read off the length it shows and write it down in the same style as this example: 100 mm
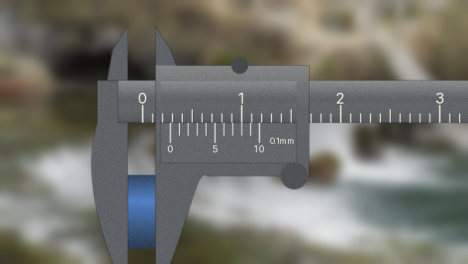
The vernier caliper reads 2.8 mm
